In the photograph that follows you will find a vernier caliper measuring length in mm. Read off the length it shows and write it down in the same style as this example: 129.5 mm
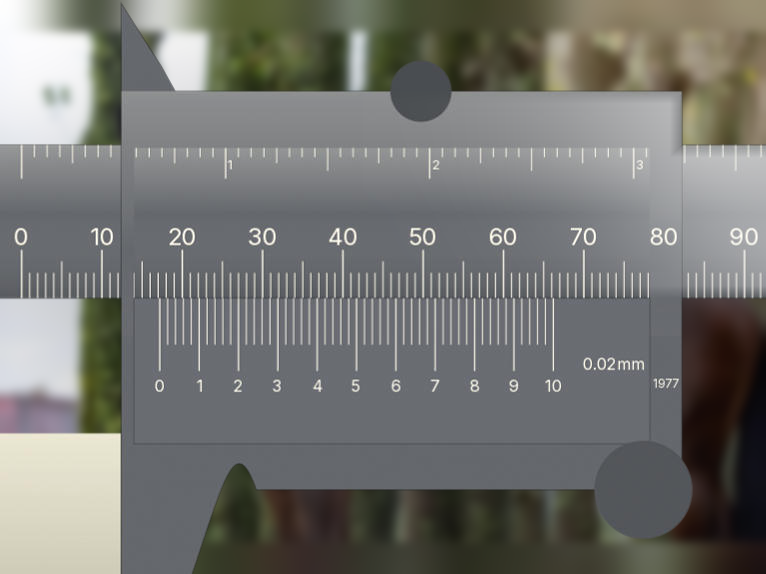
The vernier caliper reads 17.2 mm
